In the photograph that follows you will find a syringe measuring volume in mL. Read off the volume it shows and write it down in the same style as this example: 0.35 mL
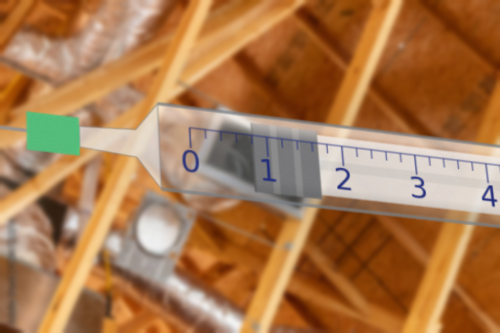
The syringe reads 0.8 mL
